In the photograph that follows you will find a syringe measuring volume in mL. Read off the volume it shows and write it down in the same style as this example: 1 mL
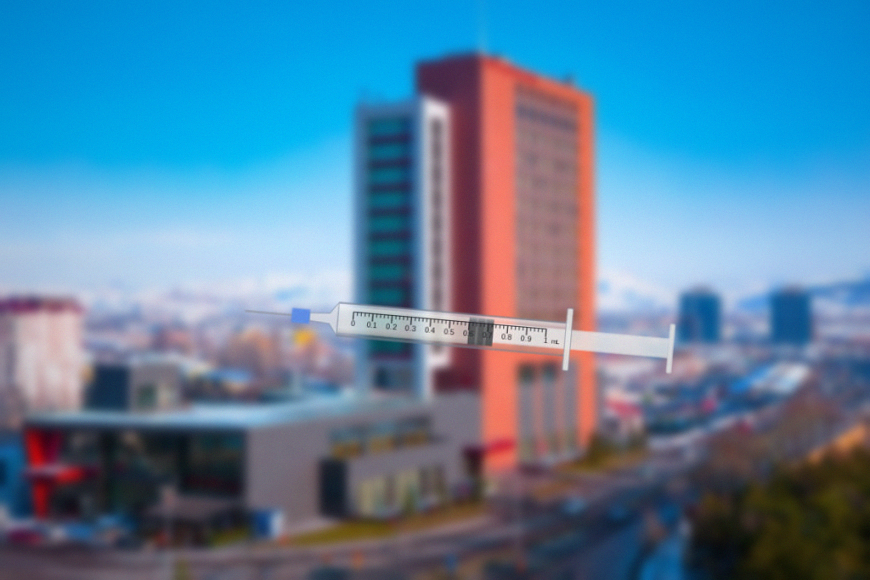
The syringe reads 0.6 mL
